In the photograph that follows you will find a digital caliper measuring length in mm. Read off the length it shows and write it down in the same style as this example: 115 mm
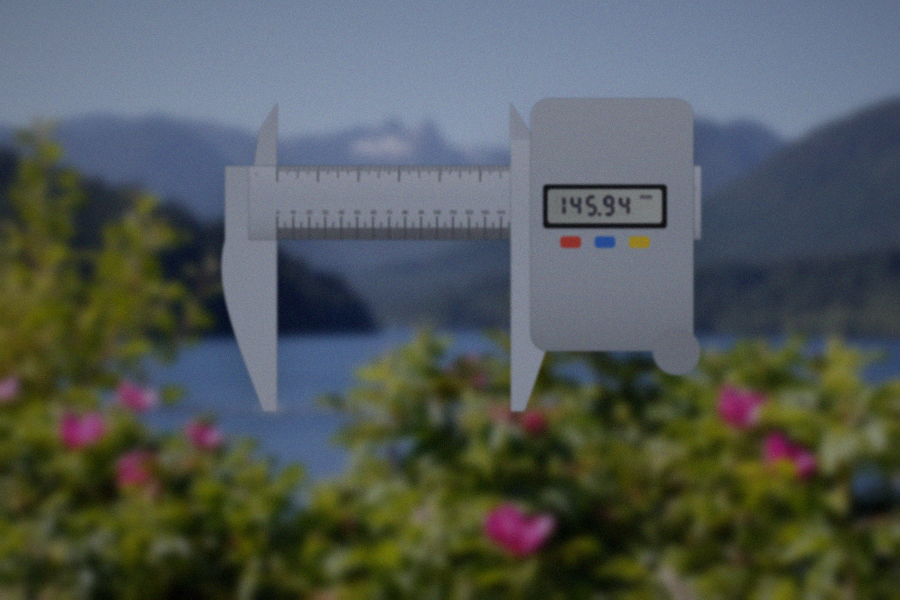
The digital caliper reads 145.94 mm
